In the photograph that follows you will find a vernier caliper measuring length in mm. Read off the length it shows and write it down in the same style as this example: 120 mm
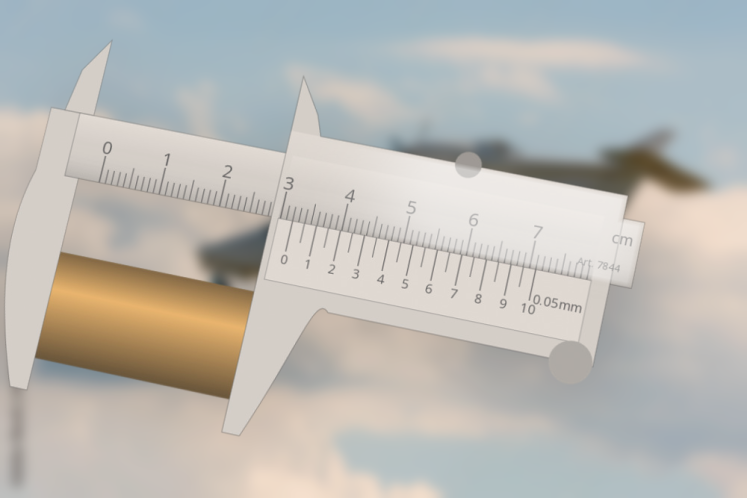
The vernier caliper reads 32.0 mm
